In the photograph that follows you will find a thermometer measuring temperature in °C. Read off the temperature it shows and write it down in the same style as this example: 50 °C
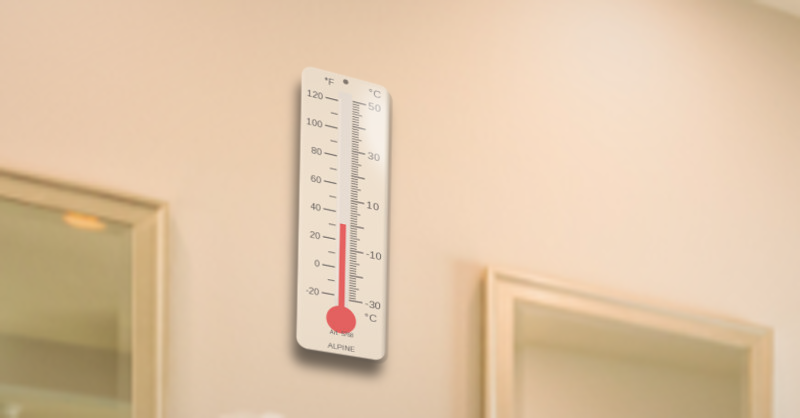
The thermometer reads 0 °C
